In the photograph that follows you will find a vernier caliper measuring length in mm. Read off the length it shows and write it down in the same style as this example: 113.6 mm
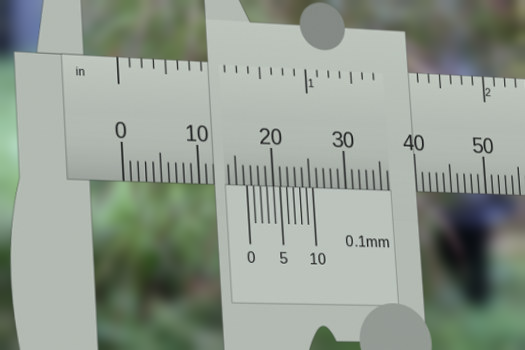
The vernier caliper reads 16.4 mm
